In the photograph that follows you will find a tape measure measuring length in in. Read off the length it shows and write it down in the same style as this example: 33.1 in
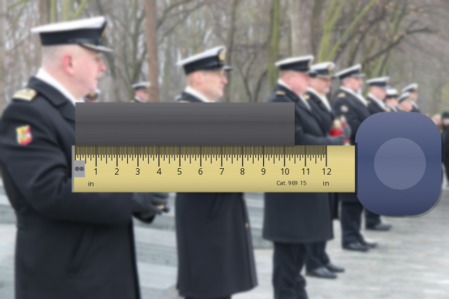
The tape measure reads 10.5 in
